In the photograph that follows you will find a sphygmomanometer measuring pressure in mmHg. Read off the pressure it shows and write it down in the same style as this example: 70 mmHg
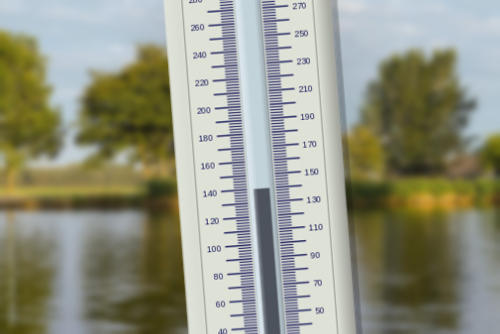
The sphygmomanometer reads 140 mmHg
